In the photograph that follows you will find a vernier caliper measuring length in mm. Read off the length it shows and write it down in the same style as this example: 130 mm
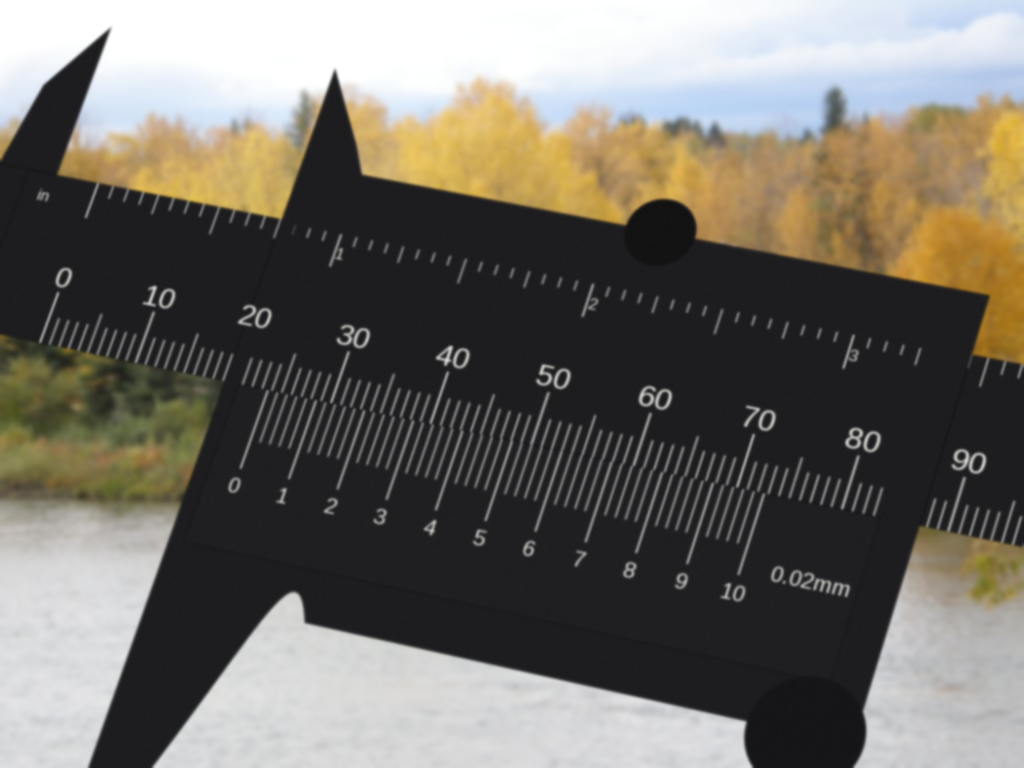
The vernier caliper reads 23.6 mm
